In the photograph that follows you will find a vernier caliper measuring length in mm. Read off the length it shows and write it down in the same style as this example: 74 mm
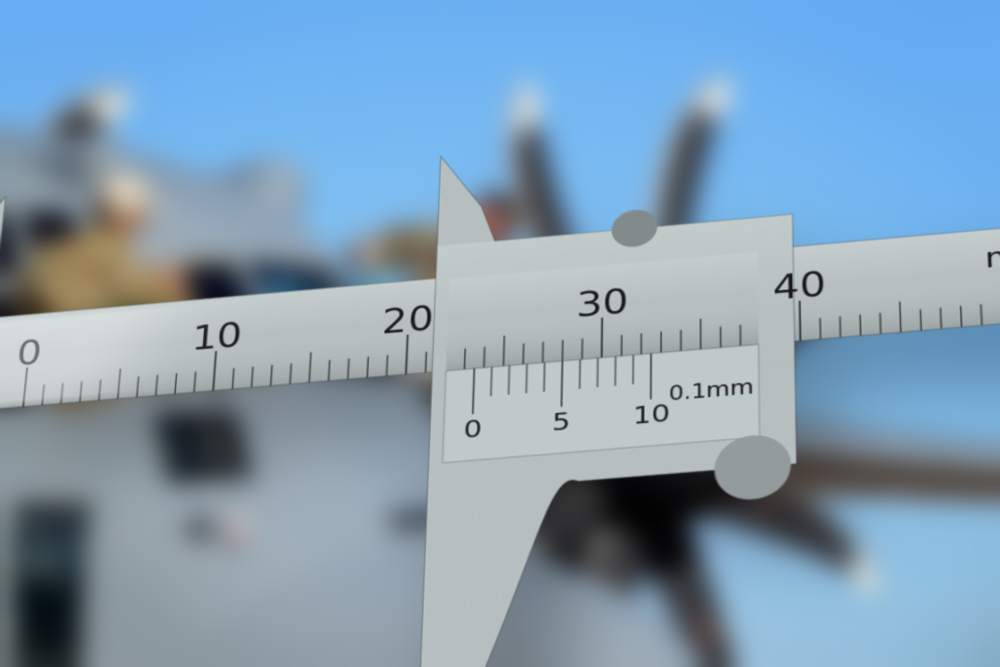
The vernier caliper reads 23.5 mm
